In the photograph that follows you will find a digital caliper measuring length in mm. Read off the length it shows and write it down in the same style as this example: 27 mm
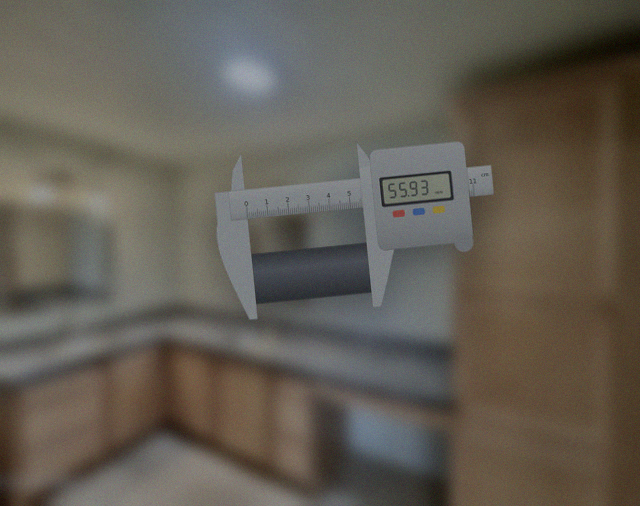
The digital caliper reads 55.93 mm
